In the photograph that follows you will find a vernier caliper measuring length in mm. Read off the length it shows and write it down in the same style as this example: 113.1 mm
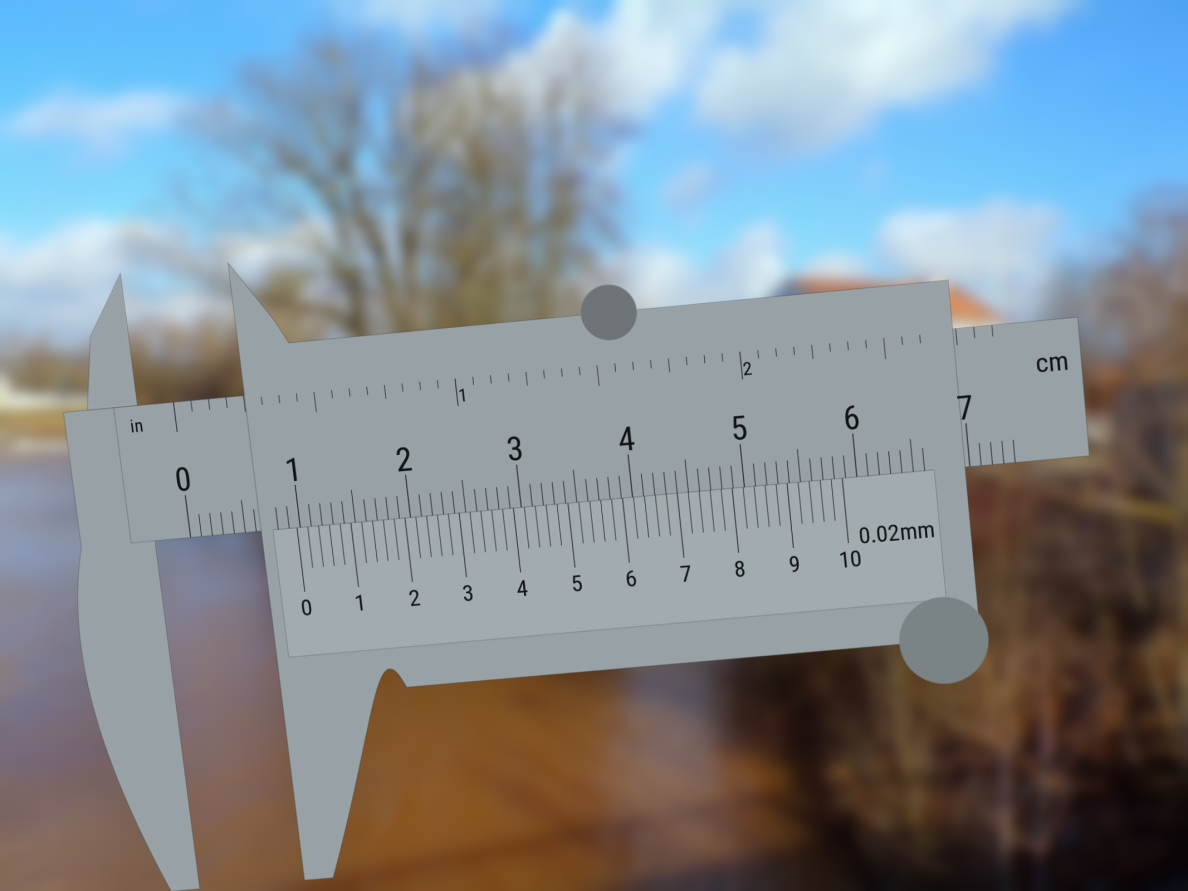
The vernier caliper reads 9.7 mm
